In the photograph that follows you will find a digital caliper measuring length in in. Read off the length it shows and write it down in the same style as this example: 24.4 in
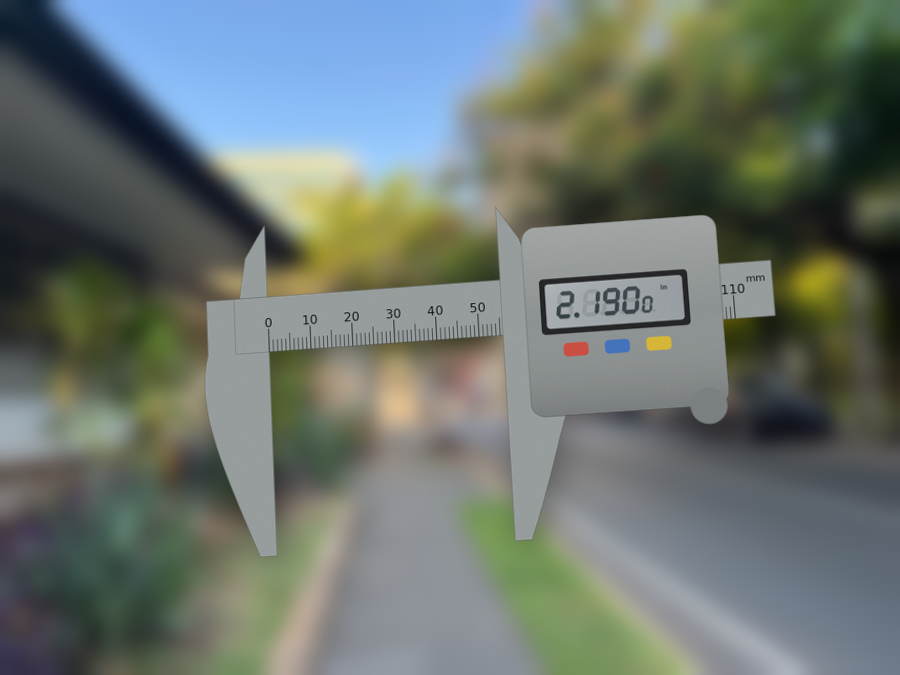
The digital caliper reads 2.1900 in
